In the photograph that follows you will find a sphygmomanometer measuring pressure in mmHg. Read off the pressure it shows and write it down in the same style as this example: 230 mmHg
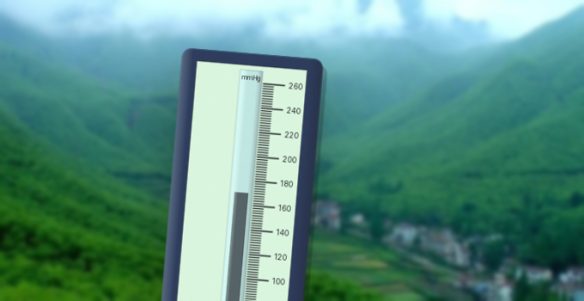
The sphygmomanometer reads 170 mmHg
